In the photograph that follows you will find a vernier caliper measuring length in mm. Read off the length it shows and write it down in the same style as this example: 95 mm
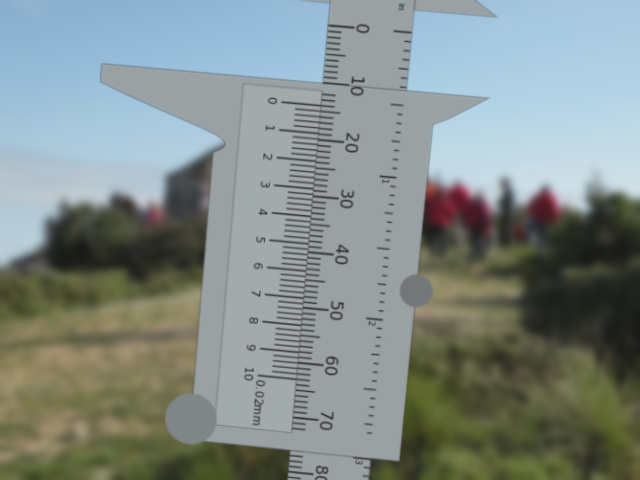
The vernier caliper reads 14.0 mm
